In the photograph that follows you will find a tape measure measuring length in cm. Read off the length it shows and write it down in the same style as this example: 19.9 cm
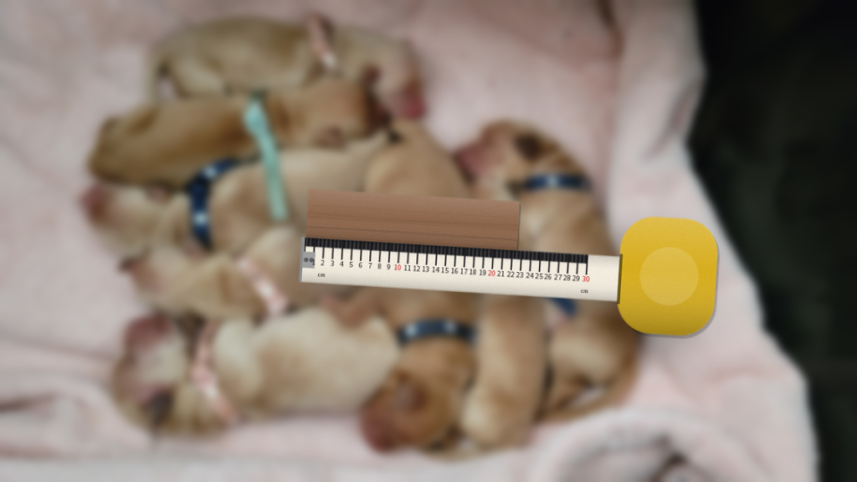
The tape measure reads 22.5 cm
